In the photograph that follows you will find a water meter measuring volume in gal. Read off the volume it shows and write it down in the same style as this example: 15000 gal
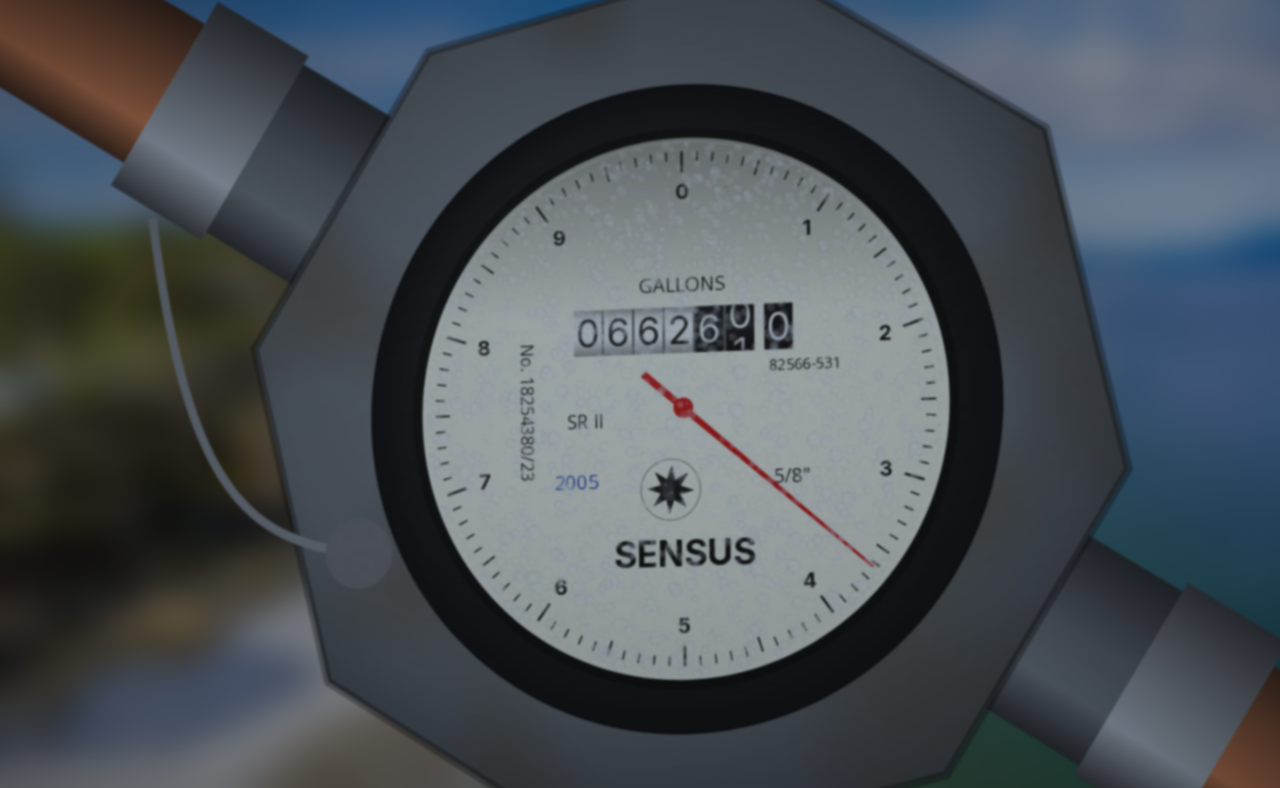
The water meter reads 662603.6 gal
